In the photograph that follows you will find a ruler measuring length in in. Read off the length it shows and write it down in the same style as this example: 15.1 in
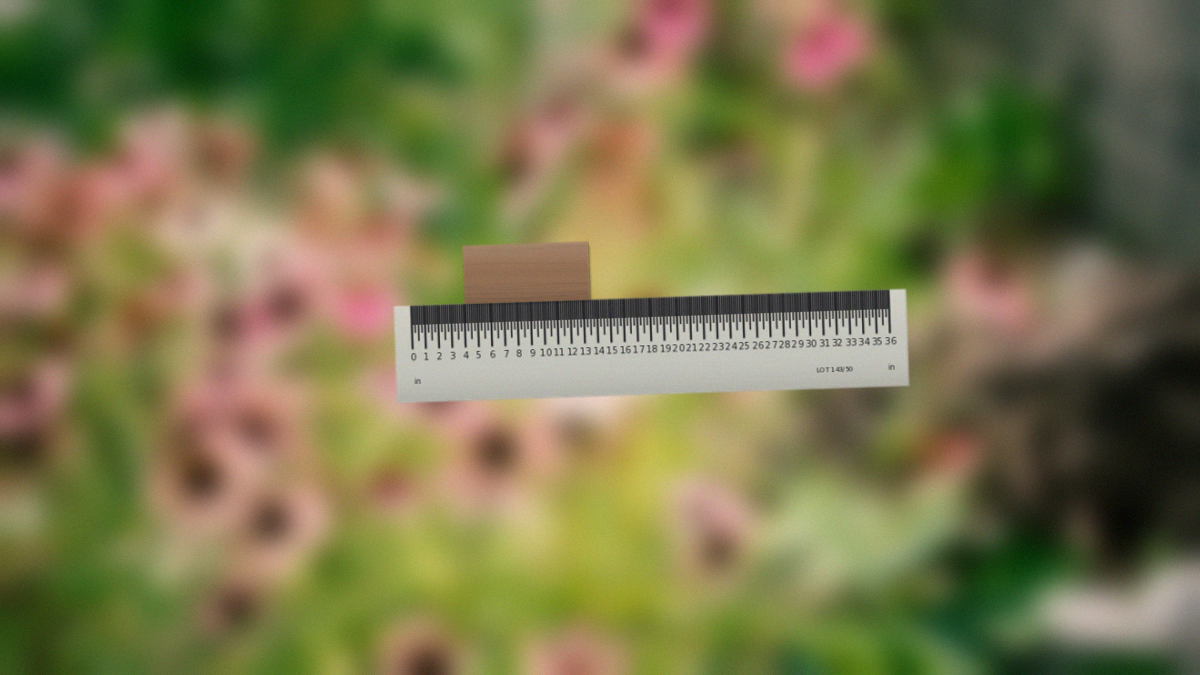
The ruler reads 9.5 in
